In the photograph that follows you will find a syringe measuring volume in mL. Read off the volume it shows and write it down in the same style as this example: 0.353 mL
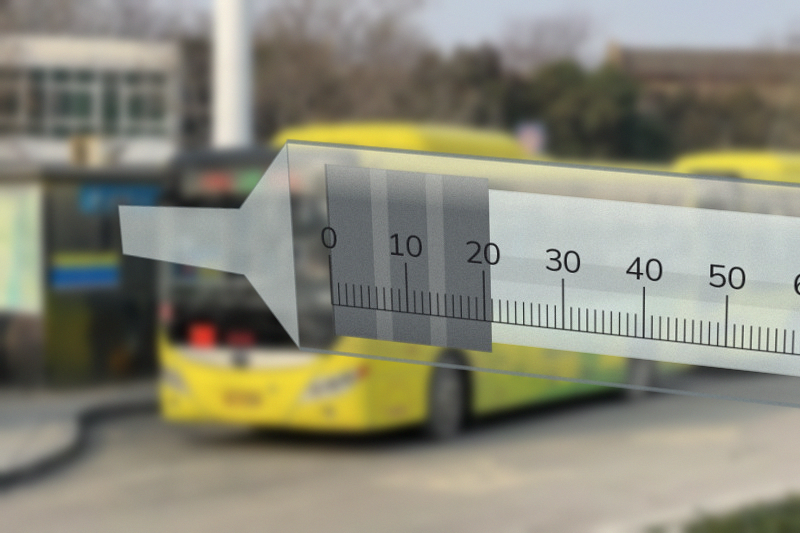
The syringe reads 0 mL
